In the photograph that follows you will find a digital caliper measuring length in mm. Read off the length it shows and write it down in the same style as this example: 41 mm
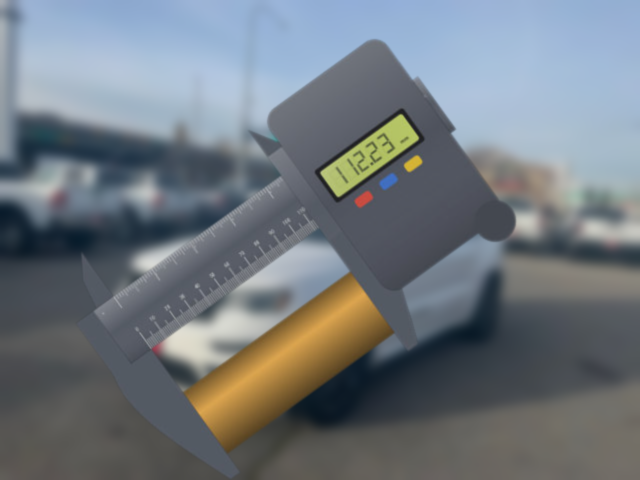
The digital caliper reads 112.23 mm
